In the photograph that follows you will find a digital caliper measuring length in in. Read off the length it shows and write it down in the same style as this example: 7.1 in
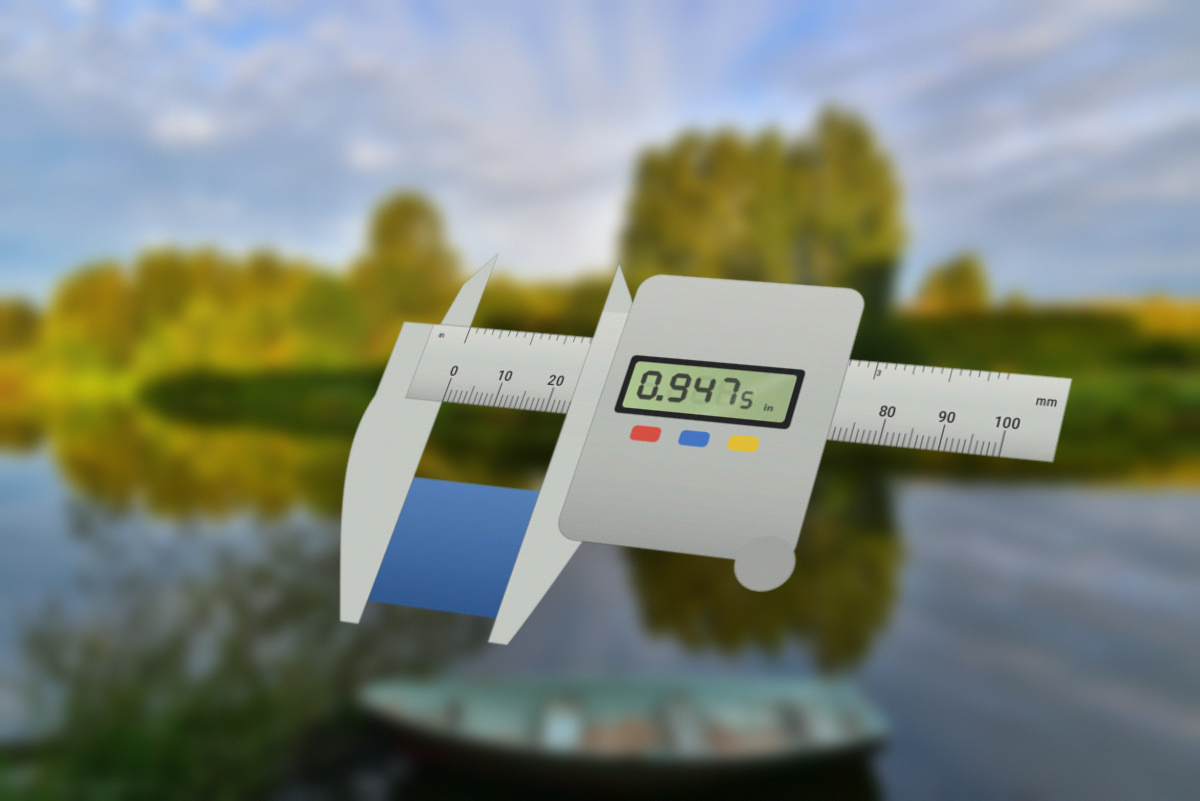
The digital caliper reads 0.9475 in
